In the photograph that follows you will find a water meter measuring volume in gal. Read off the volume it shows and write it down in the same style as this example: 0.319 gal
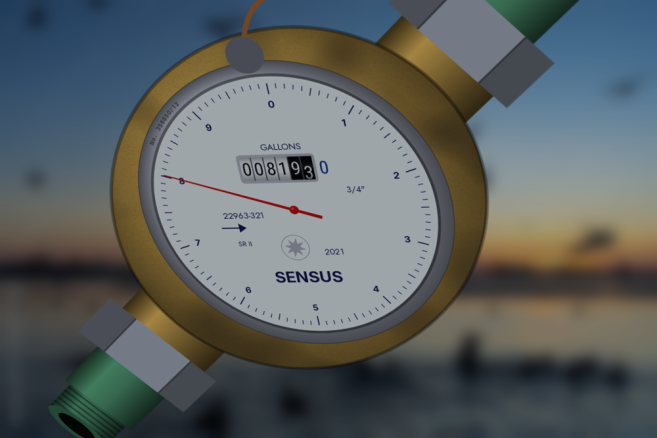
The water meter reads 81928.0 gal
